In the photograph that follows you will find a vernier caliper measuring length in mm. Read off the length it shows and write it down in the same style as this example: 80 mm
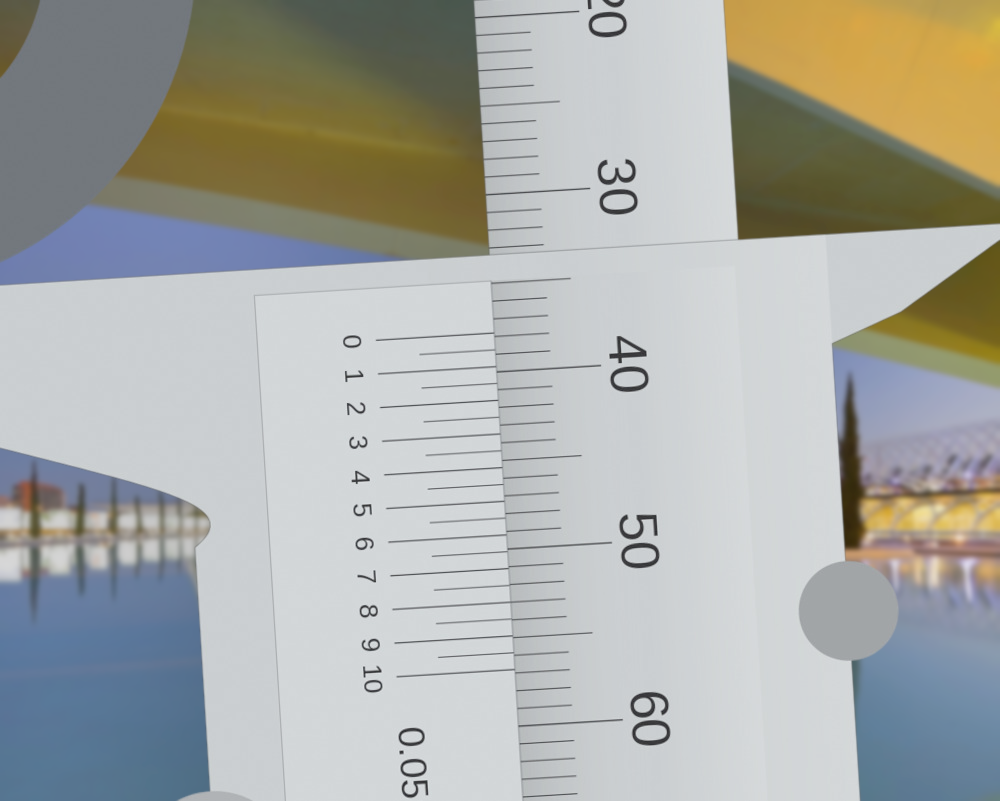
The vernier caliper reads 37.8 mm
